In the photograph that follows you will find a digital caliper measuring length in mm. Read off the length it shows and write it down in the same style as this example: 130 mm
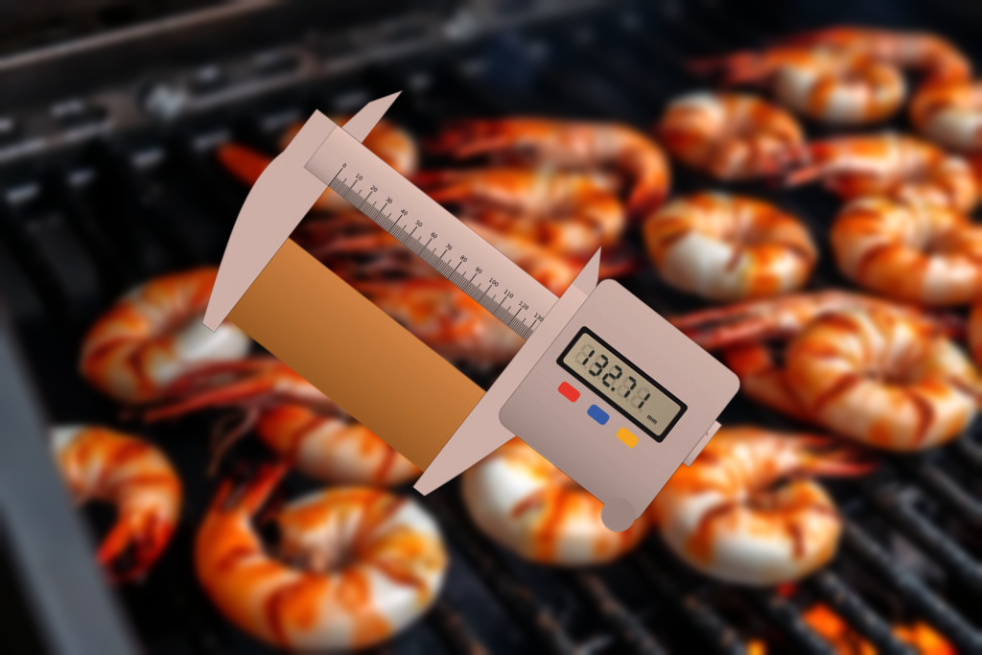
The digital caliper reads 132.71 mm
